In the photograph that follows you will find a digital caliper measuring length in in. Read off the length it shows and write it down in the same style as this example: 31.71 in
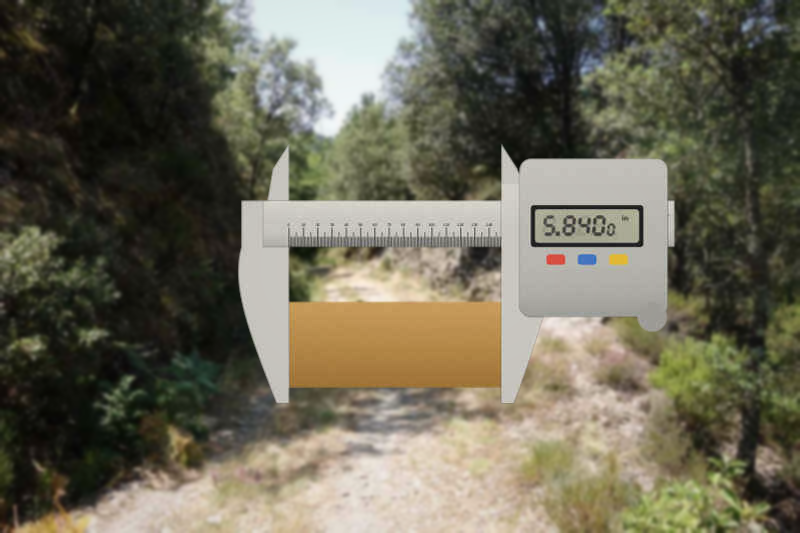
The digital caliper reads 5.8400 in
